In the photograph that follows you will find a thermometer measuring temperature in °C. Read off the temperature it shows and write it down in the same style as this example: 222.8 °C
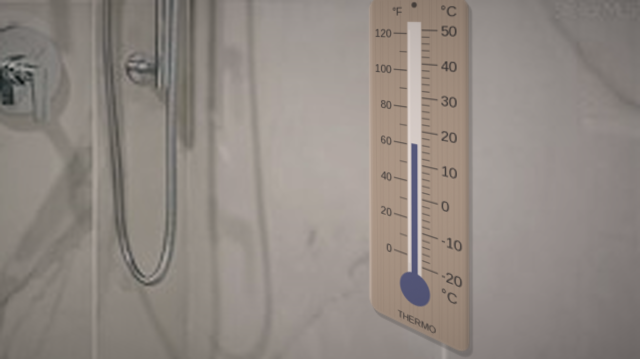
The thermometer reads 16 °C
